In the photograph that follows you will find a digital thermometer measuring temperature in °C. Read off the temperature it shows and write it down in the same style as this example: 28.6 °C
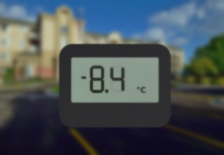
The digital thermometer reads -8.4 °C
